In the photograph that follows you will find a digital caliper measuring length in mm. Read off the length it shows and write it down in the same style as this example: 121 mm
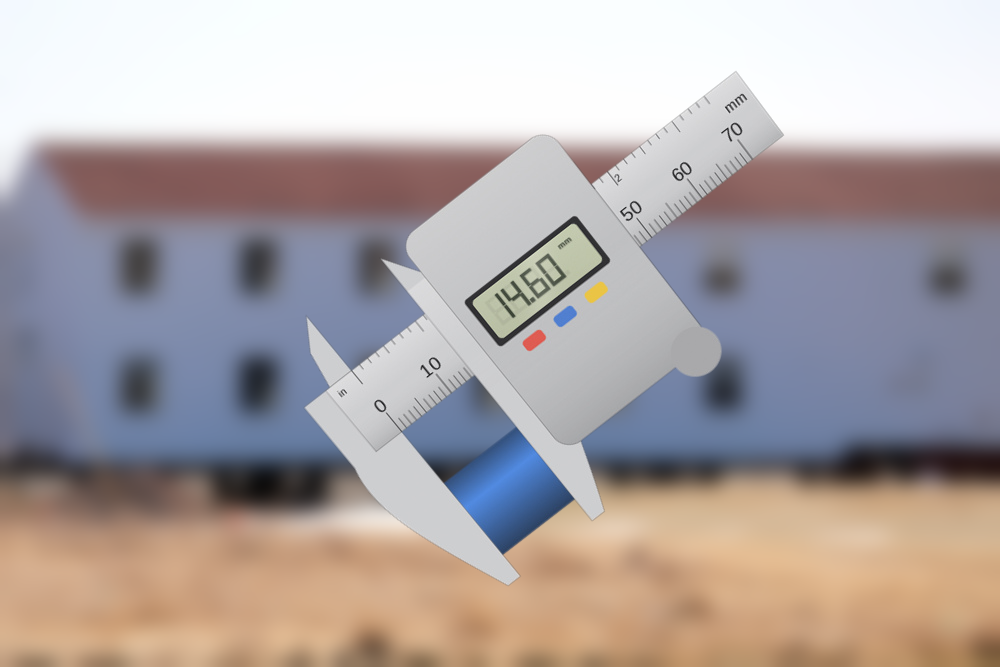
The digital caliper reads 14.60 mm
